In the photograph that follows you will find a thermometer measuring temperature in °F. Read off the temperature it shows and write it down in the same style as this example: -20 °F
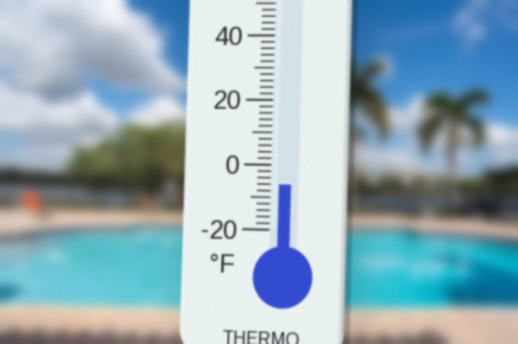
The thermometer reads -6 °F
